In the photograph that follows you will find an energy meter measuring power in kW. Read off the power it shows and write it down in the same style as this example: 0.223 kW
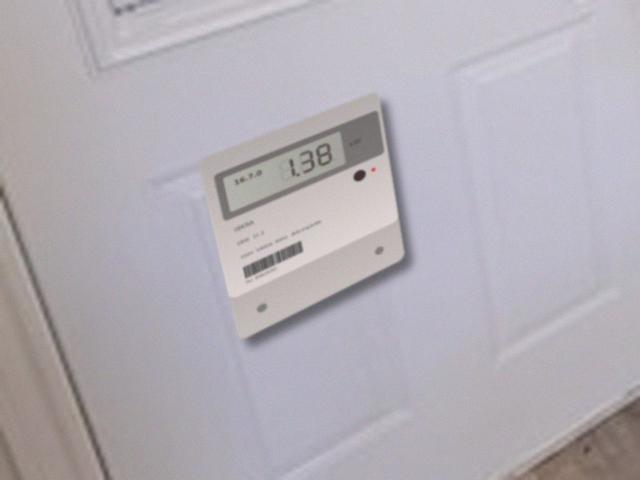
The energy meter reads 1.38 kW
